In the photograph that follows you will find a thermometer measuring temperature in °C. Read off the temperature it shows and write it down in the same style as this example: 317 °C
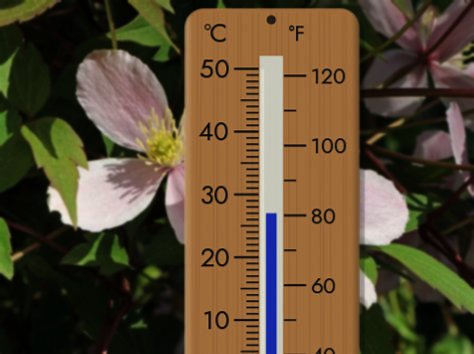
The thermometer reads 27 °C
